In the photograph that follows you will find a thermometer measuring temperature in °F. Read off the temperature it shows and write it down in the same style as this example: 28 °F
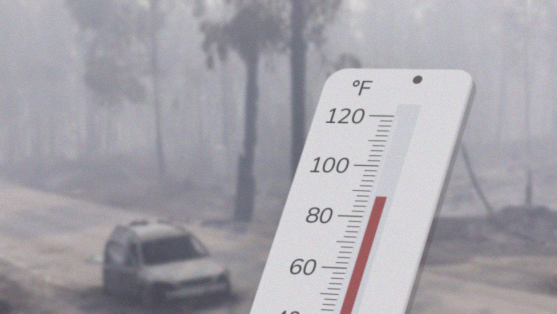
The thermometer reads 88 °F
